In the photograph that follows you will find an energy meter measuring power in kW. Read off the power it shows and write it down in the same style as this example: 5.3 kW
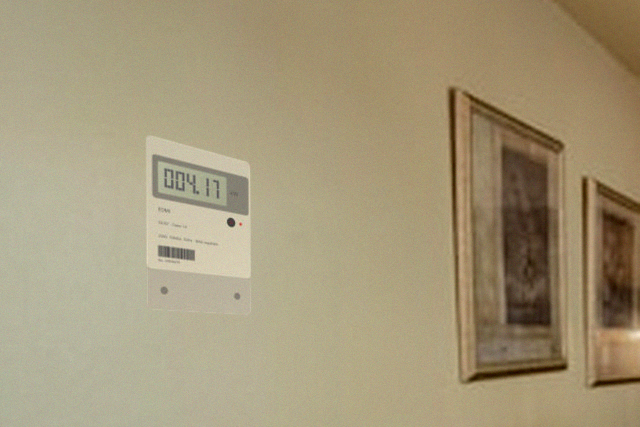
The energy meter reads 4.17 kW
